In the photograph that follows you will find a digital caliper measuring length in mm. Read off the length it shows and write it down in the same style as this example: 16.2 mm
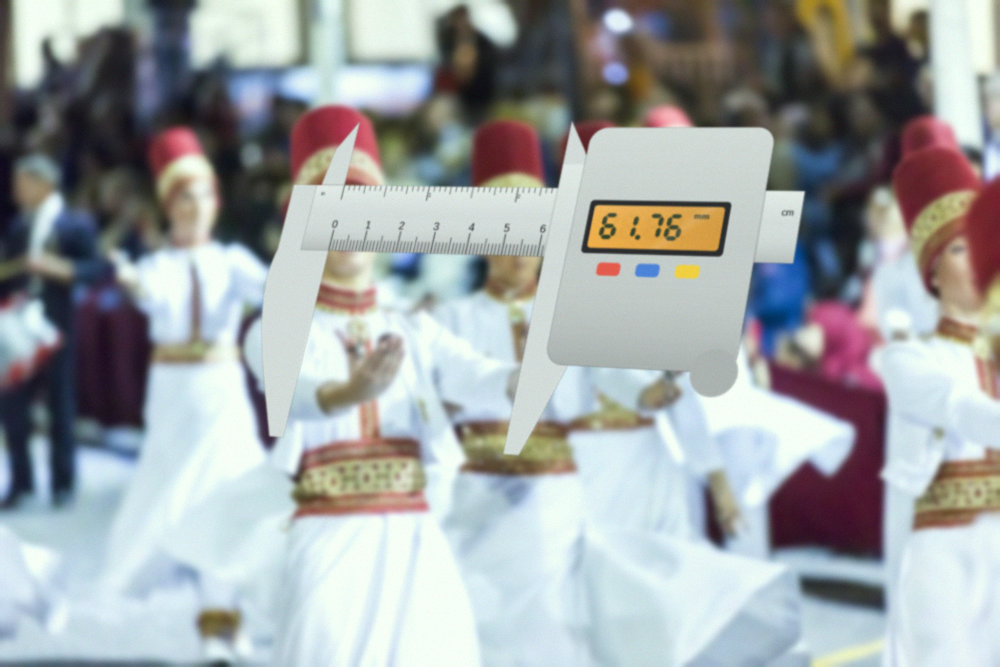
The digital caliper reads 61.76 mm
